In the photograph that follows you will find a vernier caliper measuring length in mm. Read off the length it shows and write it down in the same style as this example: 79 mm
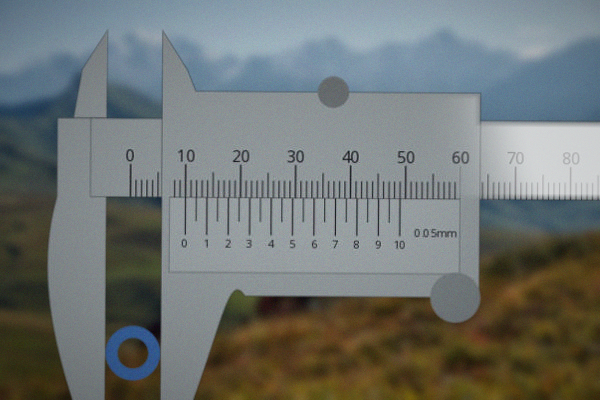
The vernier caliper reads 10.0 mm
